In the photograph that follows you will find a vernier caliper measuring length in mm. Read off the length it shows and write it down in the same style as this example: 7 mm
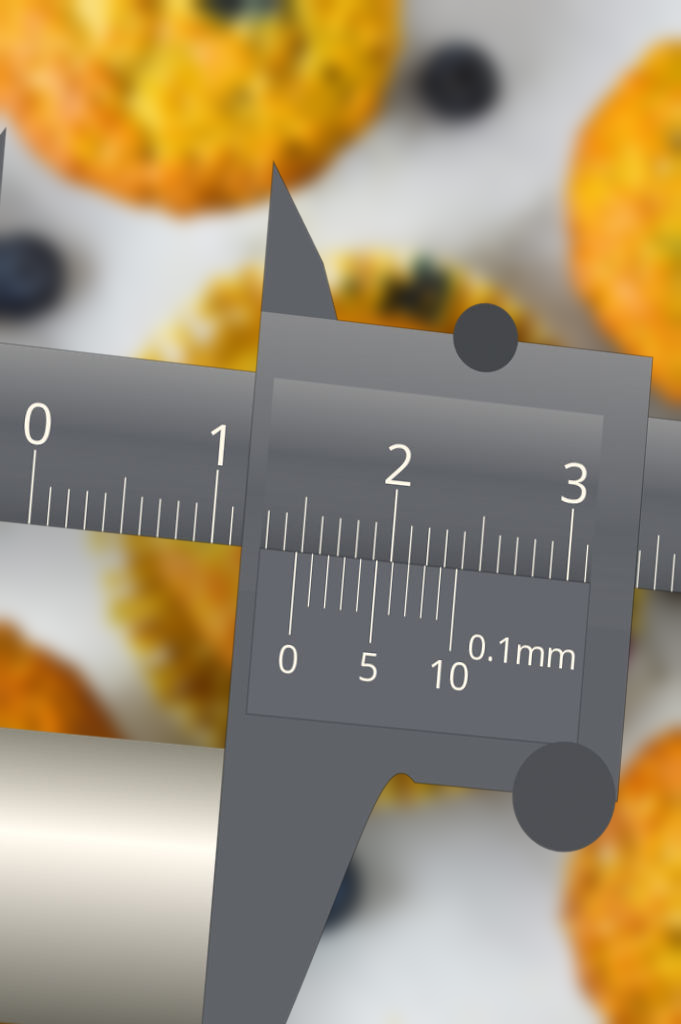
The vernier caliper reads 14.7 mm
